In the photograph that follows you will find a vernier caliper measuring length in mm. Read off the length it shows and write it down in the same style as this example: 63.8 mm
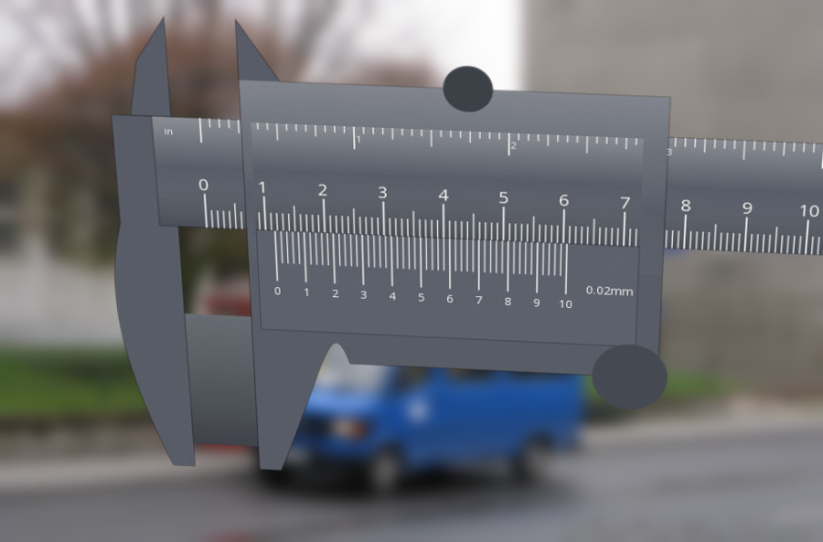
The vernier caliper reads 11.6 mm
